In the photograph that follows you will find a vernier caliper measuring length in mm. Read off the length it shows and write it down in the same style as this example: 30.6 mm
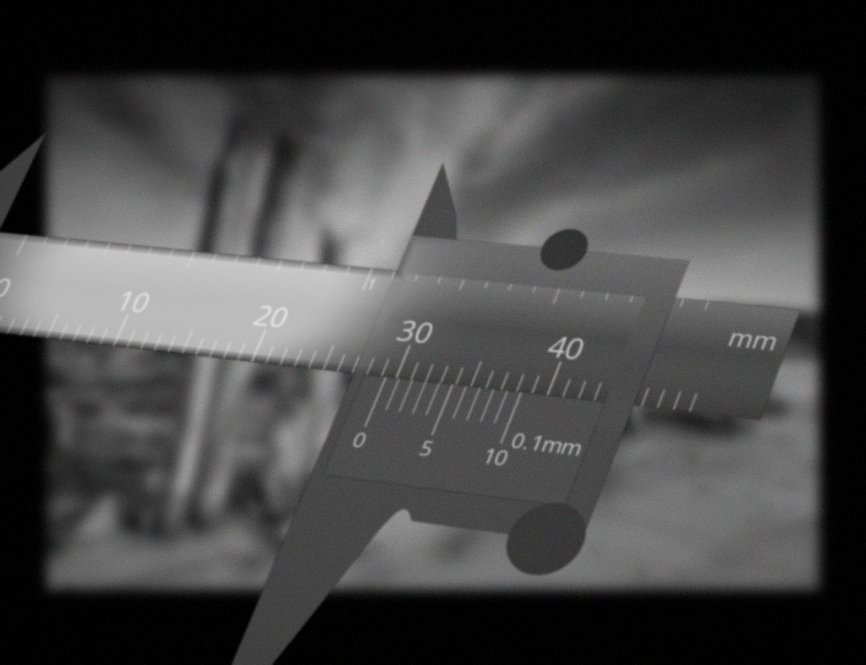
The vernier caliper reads 29.3 mm
